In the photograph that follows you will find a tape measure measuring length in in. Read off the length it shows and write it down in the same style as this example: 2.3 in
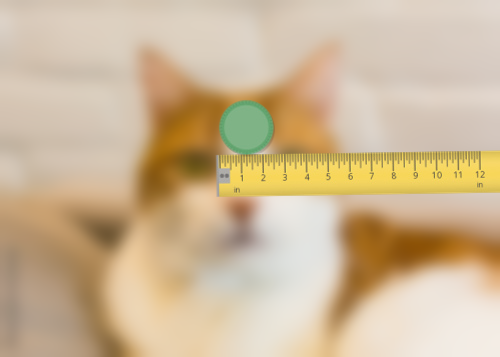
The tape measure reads 2.5 in
